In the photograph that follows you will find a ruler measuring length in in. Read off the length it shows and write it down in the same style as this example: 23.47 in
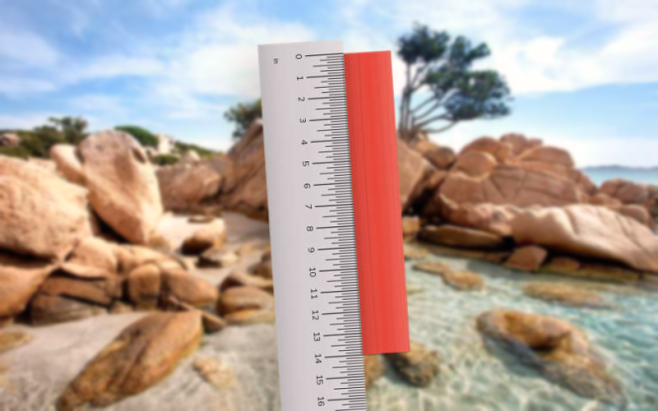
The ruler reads 14 in
